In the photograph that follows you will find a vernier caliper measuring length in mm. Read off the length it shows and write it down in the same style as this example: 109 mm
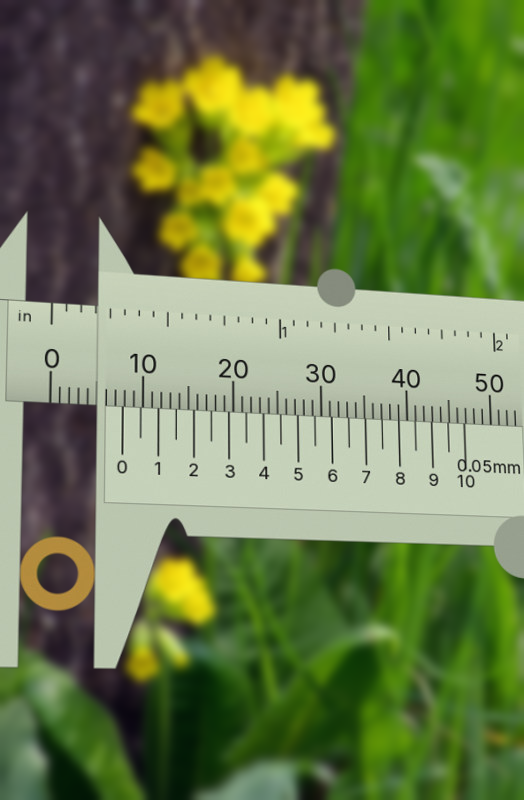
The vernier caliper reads 7.8 mm
